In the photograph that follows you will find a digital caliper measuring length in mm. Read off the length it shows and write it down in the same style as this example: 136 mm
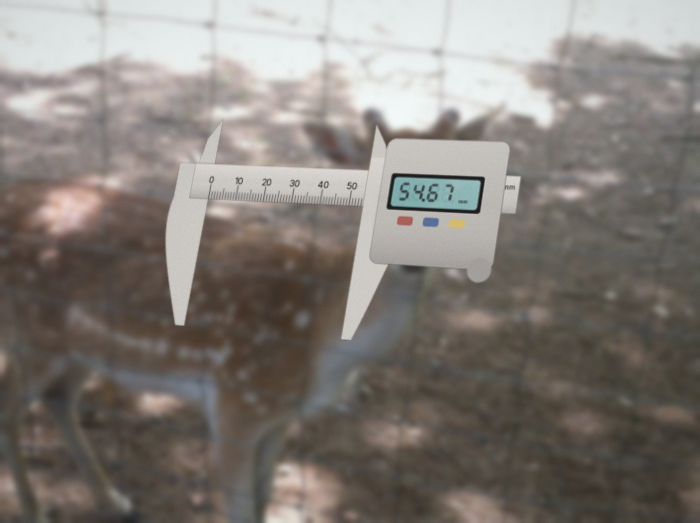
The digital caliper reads 54.67 mm
